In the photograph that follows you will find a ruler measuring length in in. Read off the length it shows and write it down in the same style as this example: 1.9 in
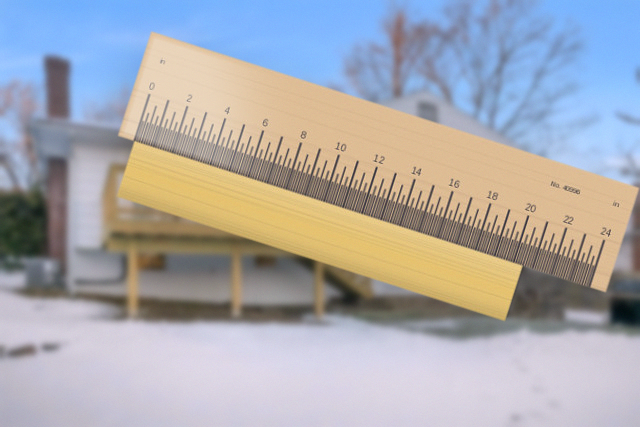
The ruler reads 20.5 in
